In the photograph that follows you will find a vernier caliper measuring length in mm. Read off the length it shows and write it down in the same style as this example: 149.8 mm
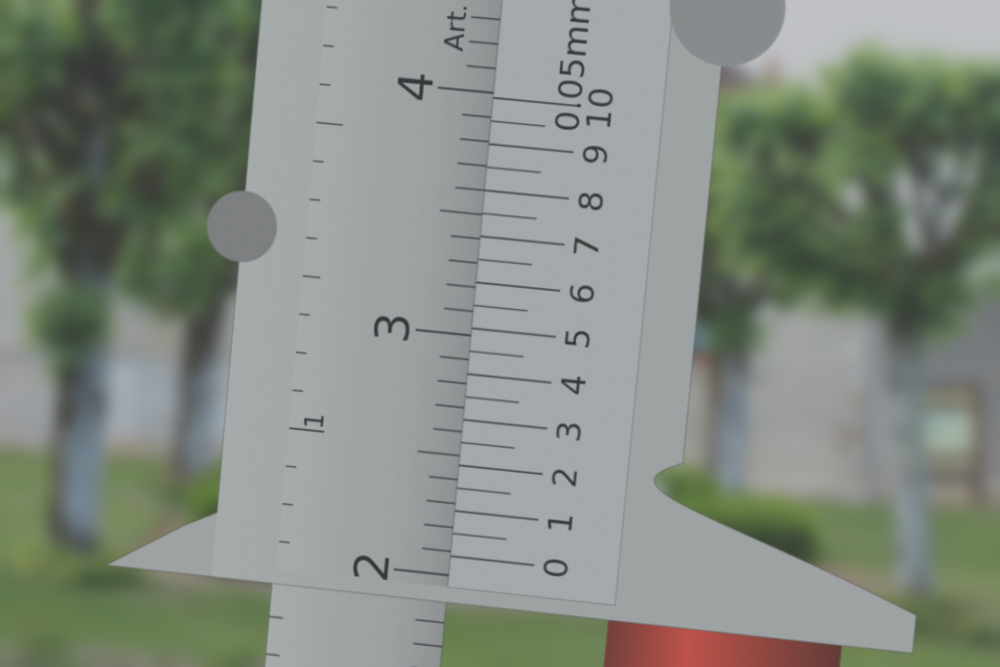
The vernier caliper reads 20.8 mm
